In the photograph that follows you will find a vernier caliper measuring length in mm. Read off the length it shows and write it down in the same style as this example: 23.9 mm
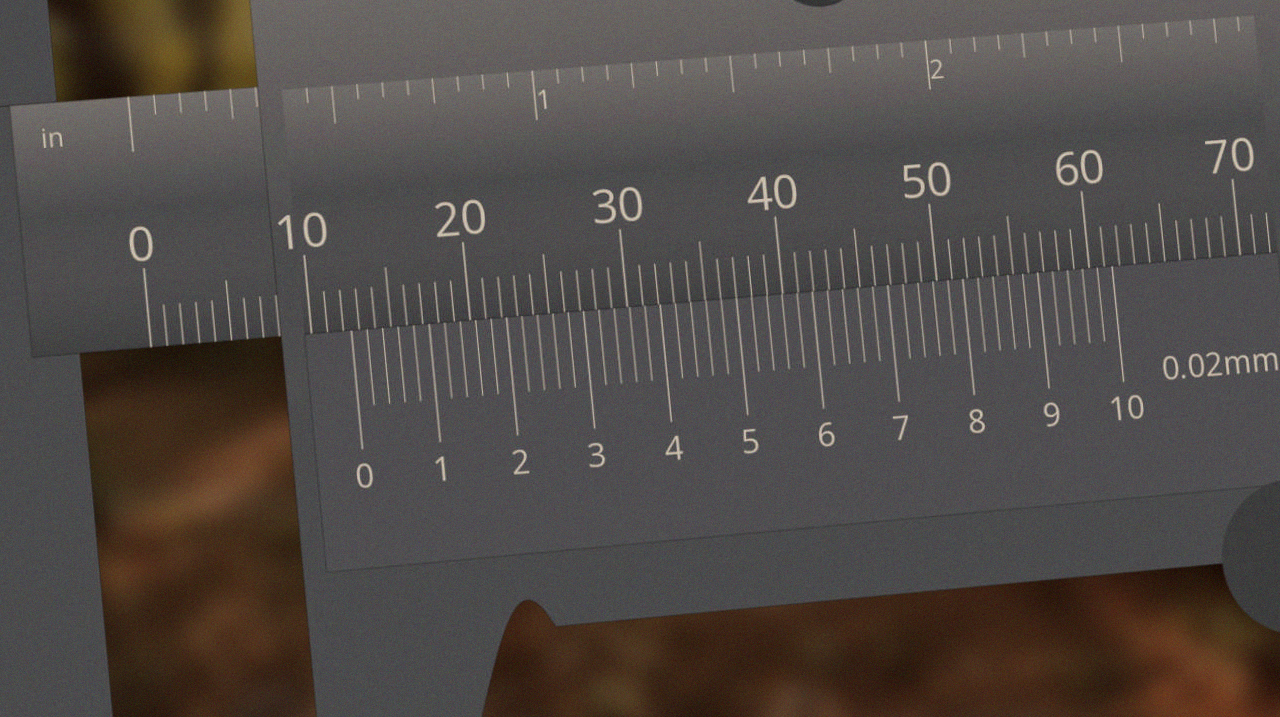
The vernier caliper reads 12.5 mm
